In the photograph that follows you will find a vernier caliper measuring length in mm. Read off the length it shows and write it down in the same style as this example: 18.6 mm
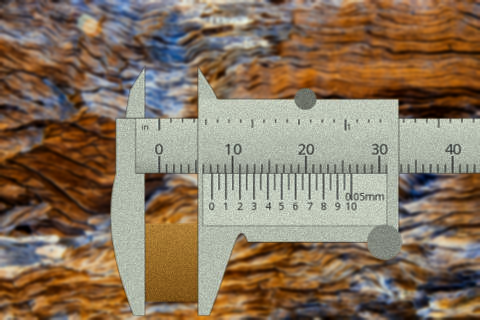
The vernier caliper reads 7.2 mm
